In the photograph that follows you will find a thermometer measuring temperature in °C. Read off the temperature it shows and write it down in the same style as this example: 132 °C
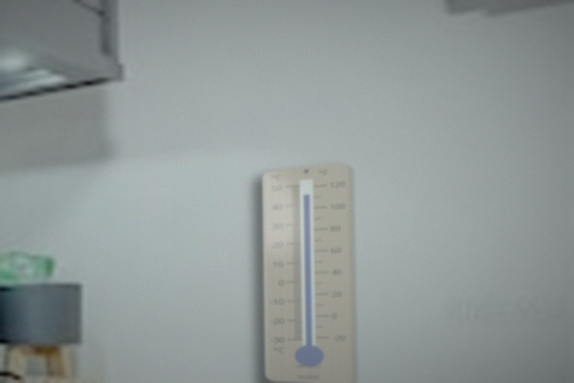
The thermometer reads 45 °C
